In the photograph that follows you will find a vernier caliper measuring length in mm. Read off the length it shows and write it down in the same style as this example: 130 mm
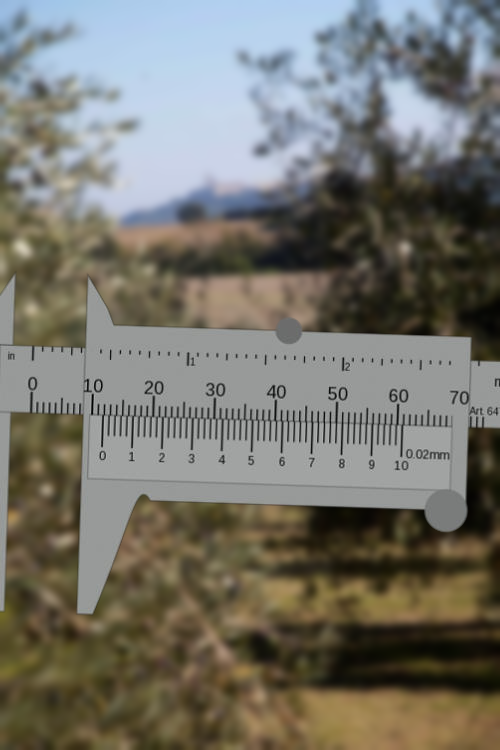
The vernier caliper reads 11.8 mm
